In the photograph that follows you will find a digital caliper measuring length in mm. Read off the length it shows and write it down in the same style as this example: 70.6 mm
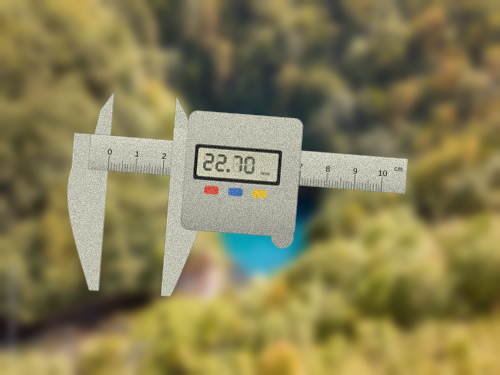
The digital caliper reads 22.70 mm
